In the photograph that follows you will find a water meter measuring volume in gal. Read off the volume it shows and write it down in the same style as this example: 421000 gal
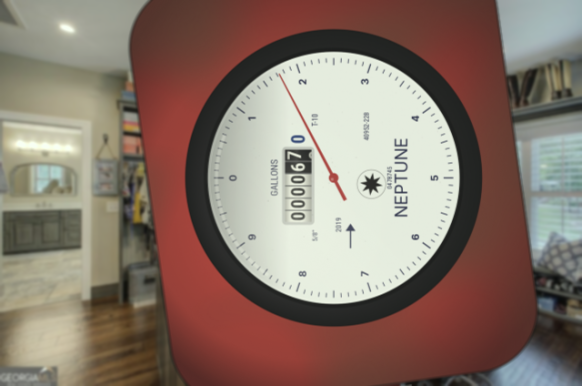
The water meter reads 671.7 gal
